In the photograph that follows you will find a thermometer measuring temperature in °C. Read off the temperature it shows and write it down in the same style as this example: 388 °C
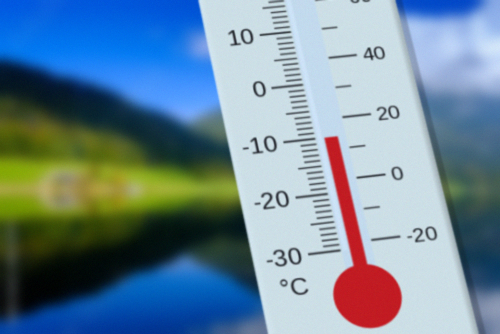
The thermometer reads -10 °C
